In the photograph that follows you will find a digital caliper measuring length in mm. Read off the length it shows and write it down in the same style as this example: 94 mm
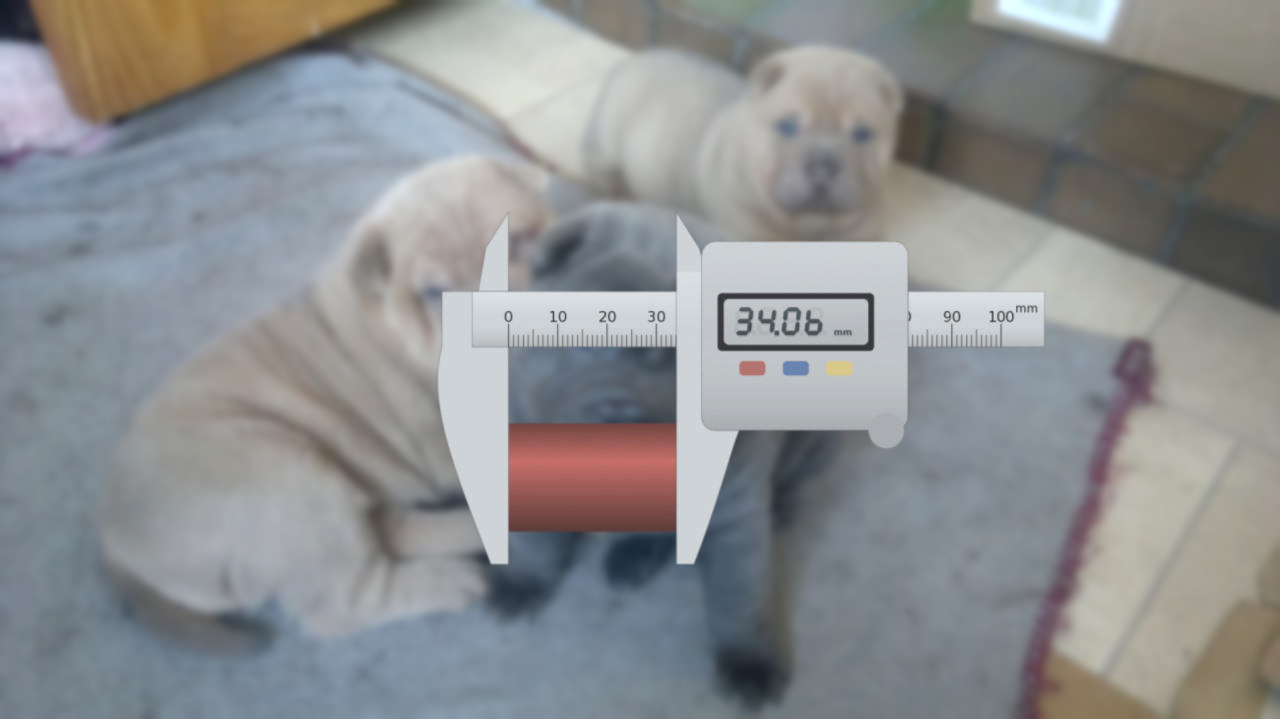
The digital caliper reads 34.06 mm
